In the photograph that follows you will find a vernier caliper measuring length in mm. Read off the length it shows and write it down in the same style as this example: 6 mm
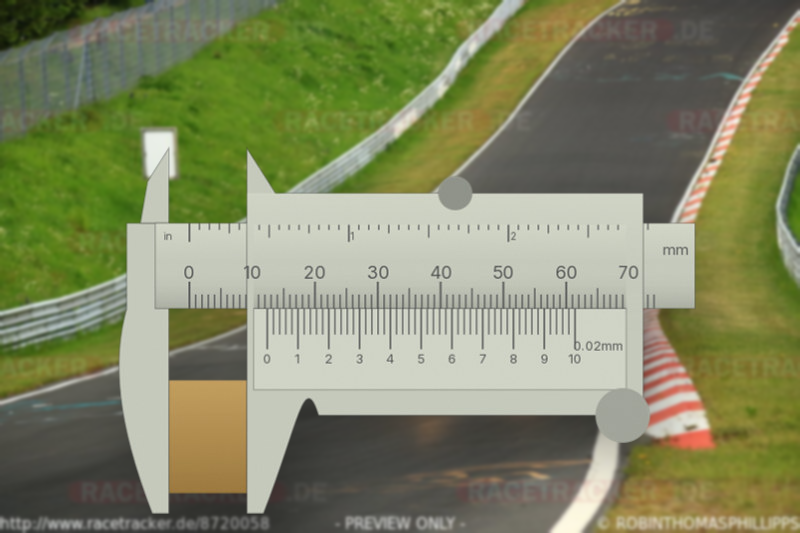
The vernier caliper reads 12.4 mm
